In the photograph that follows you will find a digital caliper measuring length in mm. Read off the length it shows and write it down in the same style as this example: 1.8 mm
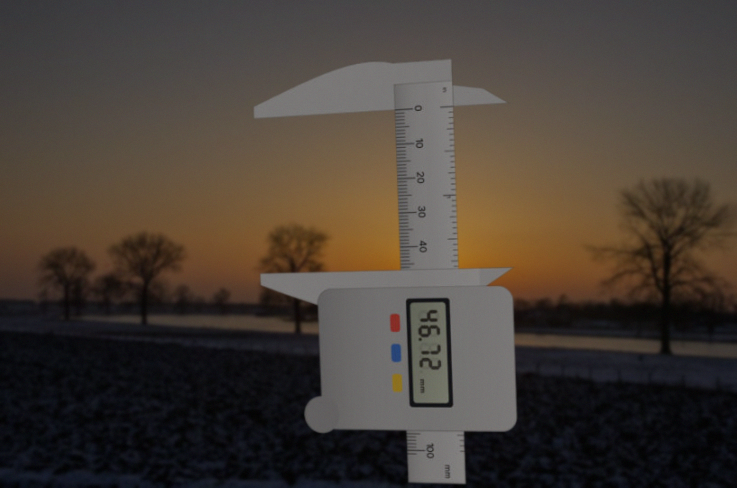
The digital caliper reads 46.72 mm
